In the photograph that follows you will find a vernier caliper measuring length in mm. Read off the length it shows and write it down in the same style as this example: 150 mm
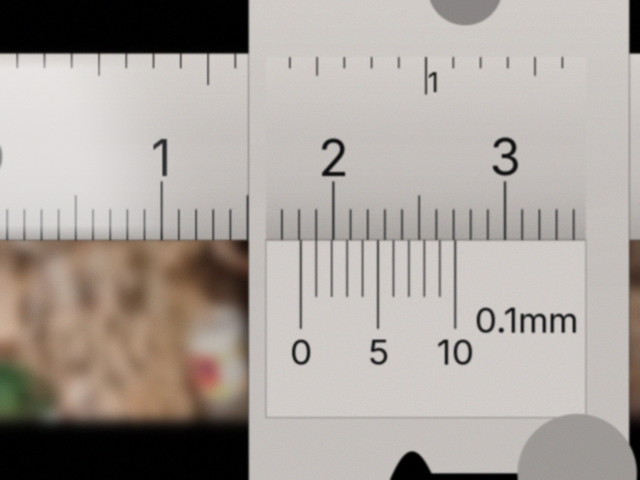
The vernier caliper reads 18.1 mm
